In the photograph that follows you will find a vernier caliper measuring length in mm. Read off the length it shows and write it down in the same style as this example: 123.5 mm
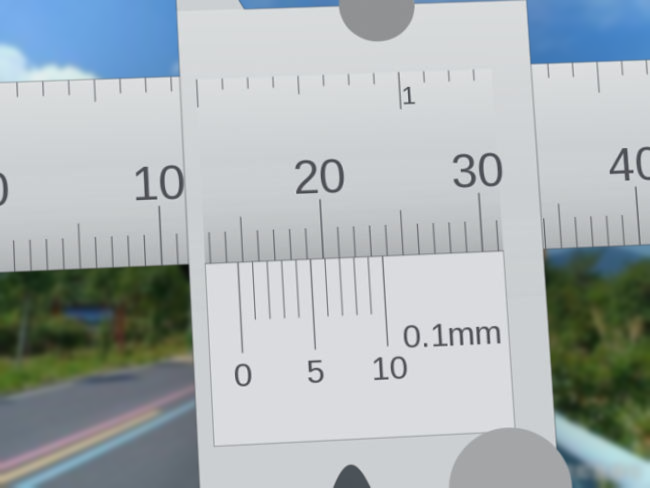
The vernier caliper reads 14.7 mm
